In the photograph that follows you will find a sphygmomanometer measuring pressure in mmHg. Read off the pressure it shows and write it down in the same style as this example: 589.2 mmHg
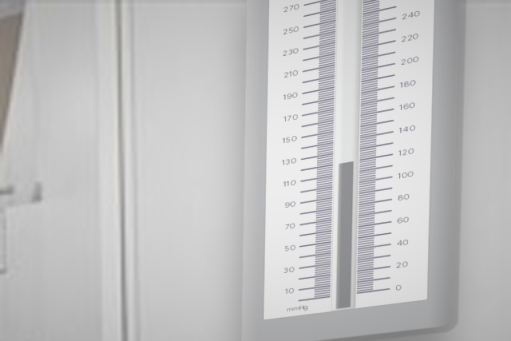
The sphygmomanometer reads 120 mmHg
